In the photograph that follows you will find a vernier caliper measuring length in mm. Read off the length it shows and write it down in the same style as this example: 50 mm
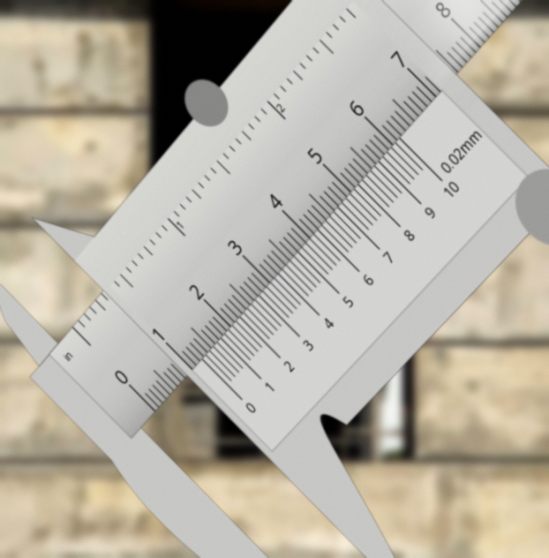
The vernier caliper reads 12.5 mm
